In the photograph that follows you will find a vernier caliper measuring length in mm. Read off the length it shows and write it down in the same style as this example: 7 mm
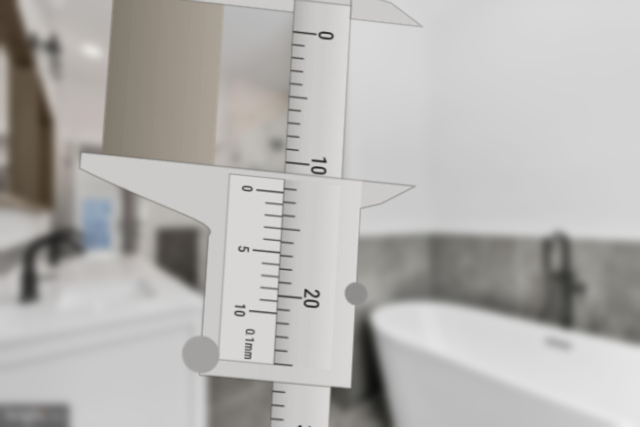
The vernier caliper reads 12.3 mm
